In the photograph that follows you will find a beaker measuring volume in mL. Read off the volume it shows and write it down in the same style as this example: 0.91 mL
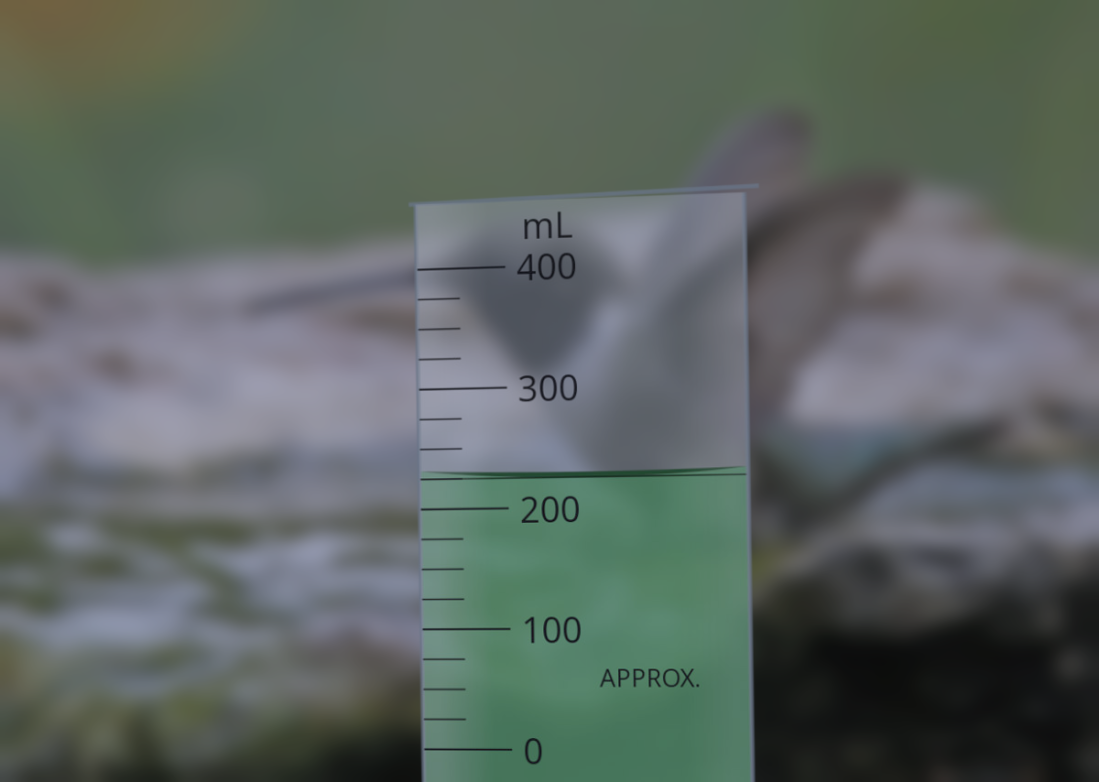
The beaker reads 225 mL
